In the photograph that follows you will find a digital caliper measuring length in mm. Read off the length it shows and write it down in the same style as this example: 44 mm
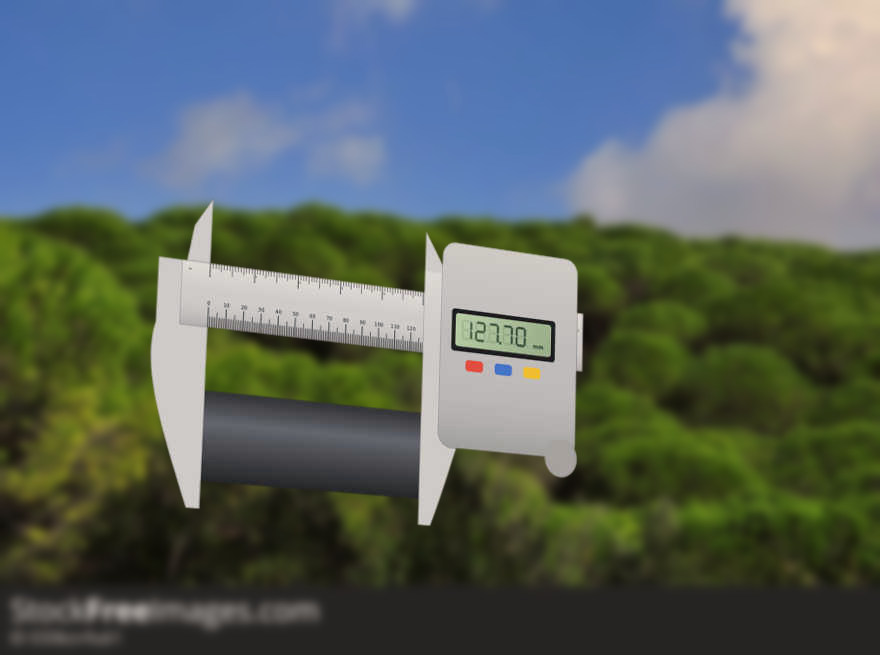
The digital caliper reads 127.70 mm
